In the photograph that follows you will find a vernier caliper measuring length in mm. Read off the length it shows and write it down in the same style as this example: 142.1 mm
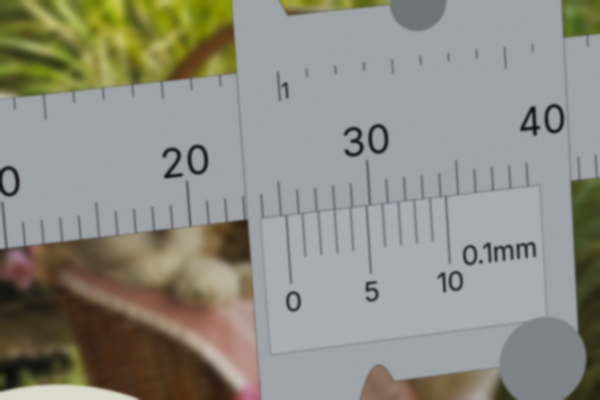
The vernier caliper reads 25.3 mm
